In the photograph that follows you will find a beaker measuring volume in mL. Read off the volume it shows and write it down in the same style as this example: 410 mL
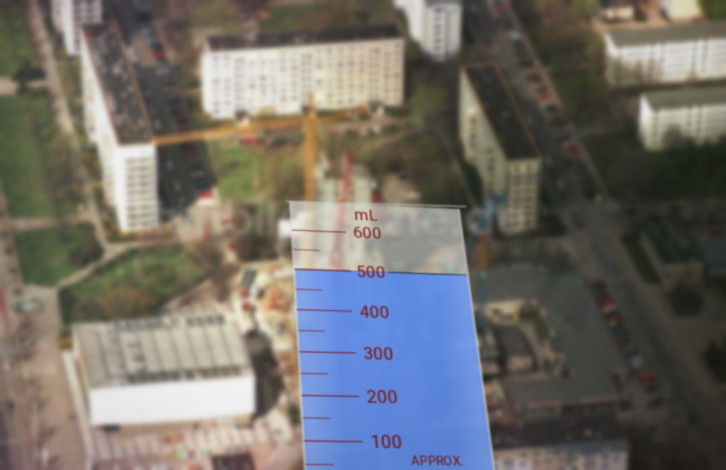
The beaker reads 500 mL
